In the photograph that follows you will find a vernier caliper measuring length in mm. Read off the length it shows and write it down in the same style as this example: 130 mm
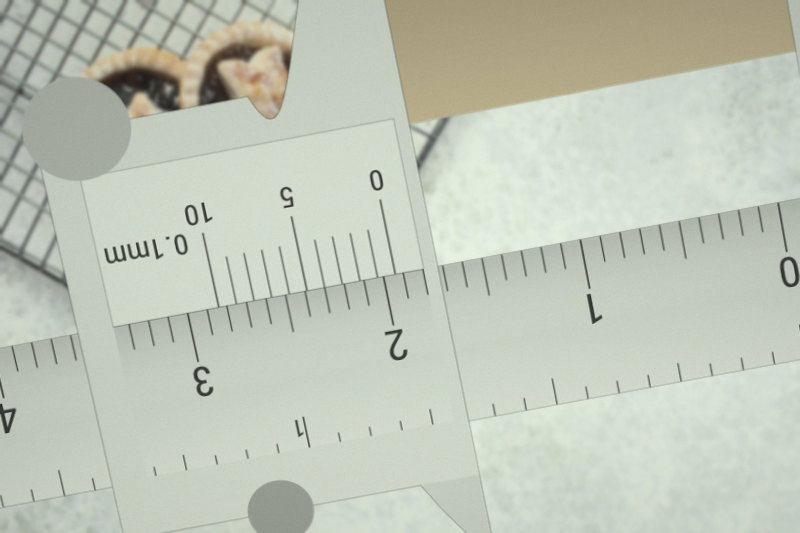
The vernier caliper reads 19.4 mm
